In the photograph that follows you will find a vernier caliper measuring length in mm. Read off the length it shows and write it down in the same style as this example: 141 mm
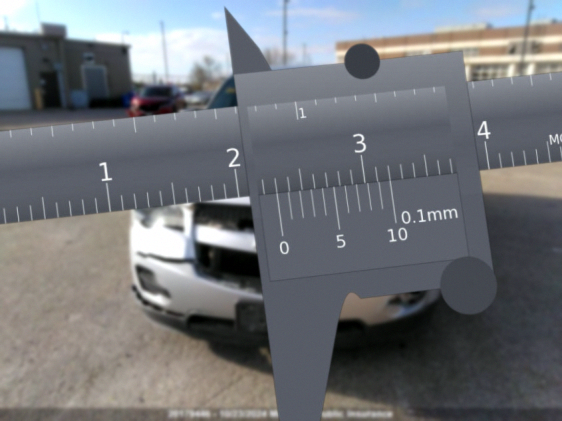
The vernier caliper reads 23.0 mm
